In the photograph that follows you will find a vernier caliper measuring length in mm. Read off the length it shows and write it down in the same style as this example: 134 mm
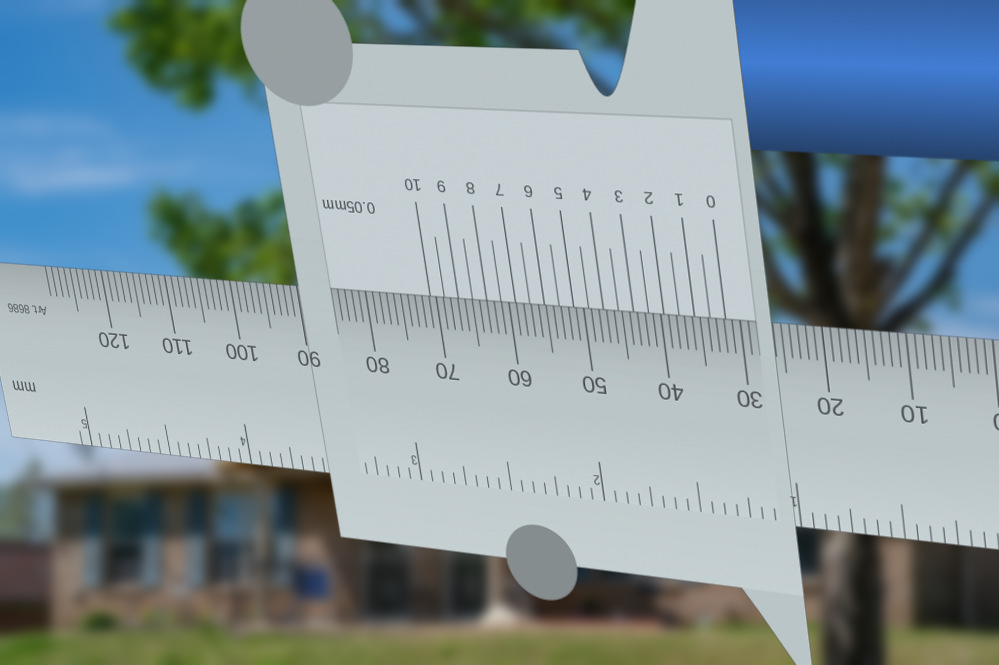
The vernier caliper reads 31.8 mm
